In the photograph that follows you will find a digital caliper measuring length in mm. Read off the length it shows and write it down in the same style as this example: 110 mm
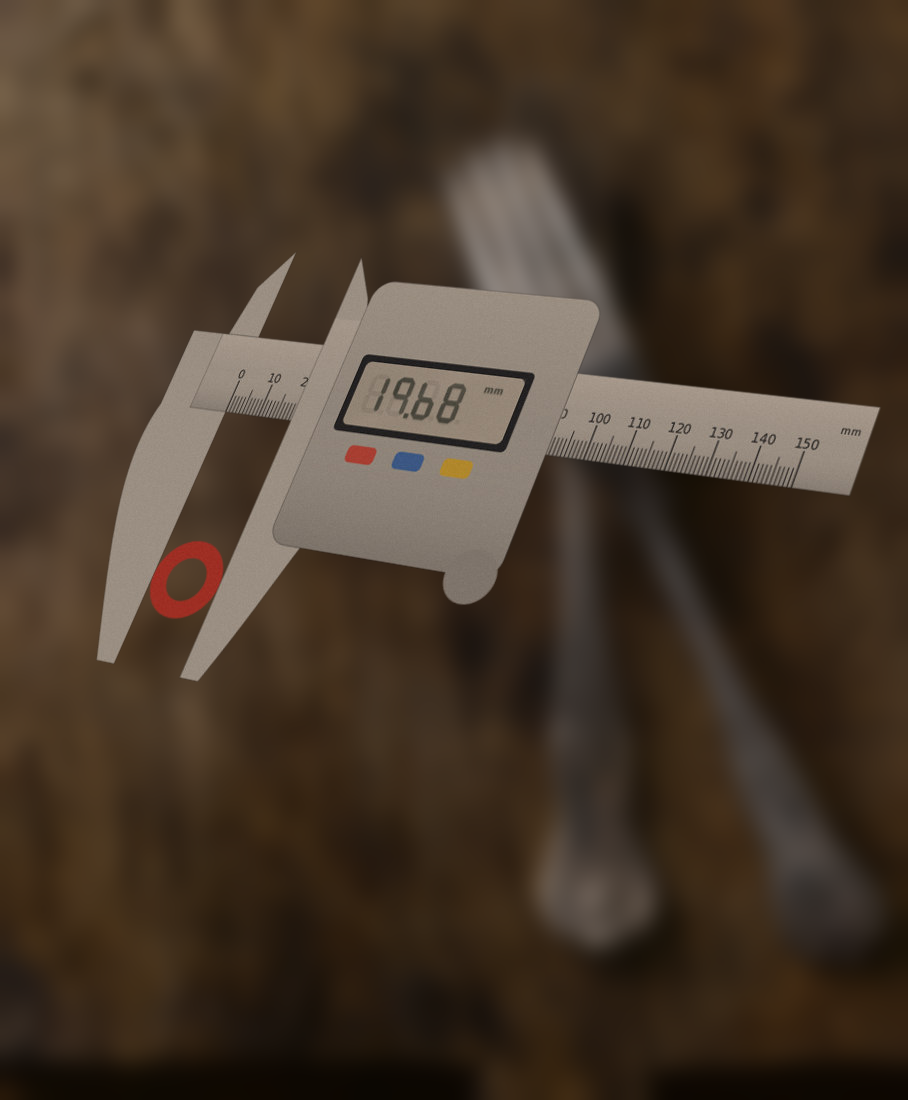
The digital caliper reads 19.68 mm
